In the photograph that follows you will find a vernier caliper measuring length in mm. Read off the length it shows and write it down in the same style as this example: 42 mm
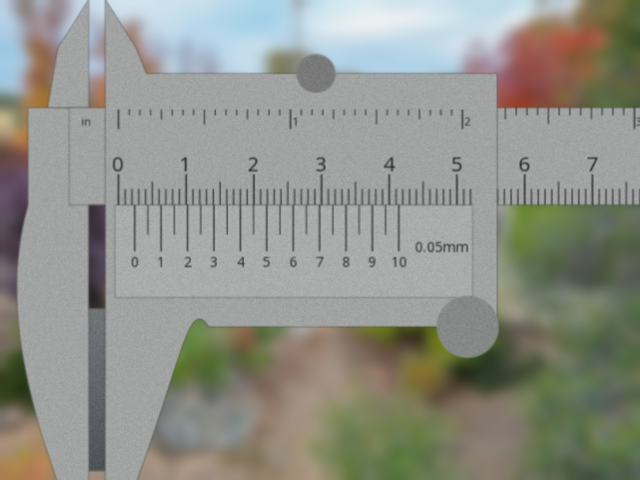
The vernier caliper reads 2.4 mm
